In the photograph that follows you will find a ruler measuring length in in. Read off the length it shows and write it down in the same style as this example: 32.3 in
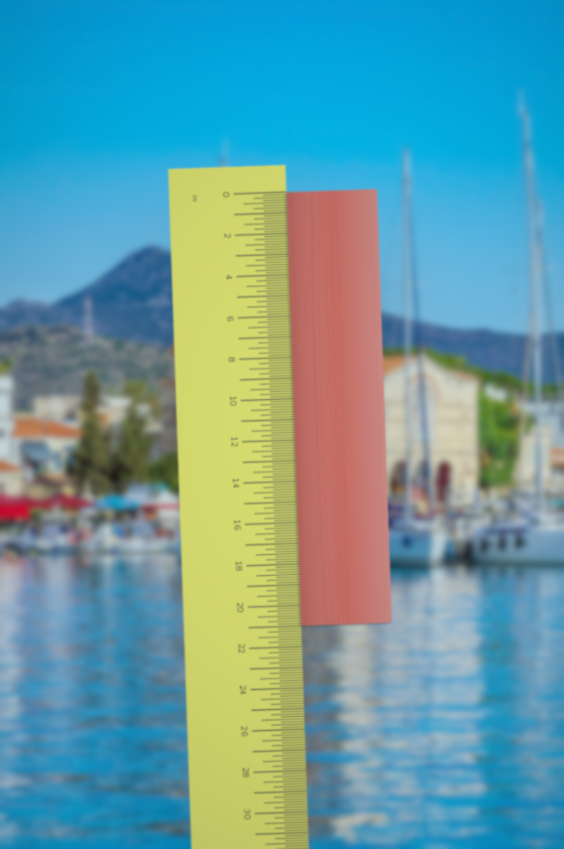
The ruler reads 21 in
